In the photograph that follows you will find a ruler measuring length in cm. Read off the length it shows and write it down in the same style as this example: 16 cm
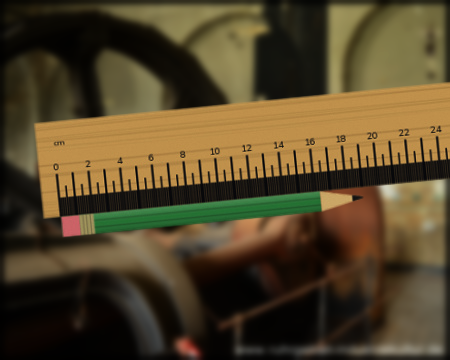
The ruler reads 19 cm
